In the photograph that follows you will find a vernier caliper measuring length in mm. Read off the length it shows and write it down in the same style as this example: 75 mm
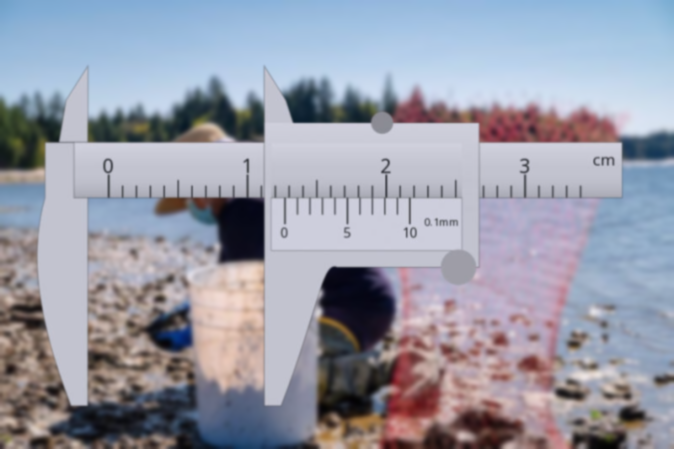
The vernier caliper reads 12.7 mm
